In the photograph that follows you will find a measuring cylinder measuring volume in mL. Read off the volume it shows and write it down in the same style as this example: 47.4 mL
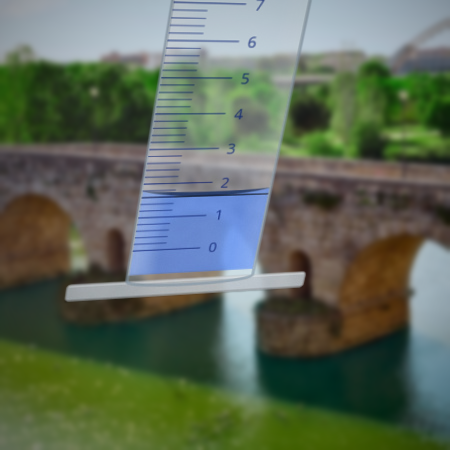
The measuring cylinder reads 1.6 mL
